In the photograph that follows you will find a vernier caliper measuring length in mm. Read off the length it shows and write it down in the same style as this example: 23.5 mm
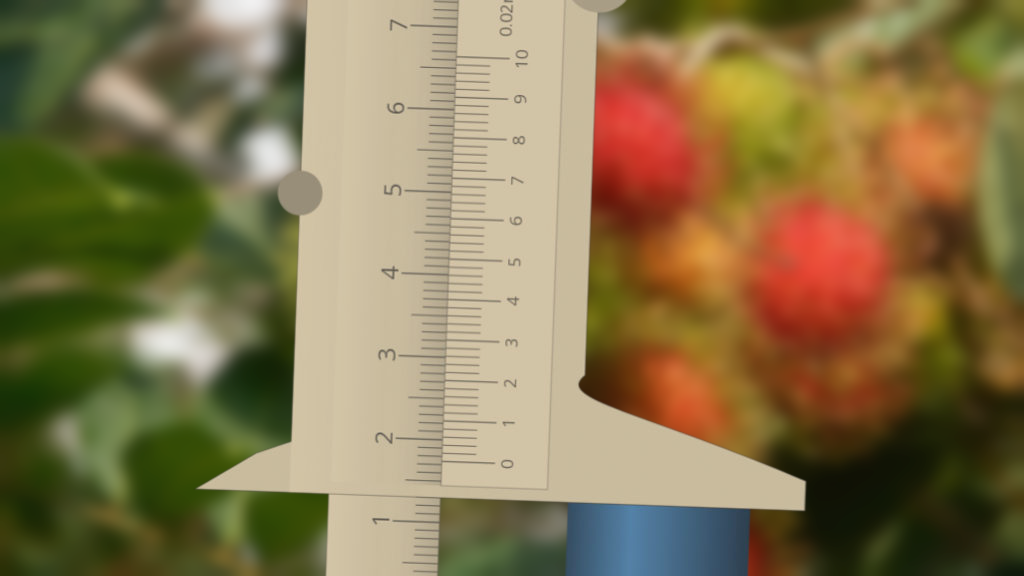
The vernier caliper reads 17.4 mm
